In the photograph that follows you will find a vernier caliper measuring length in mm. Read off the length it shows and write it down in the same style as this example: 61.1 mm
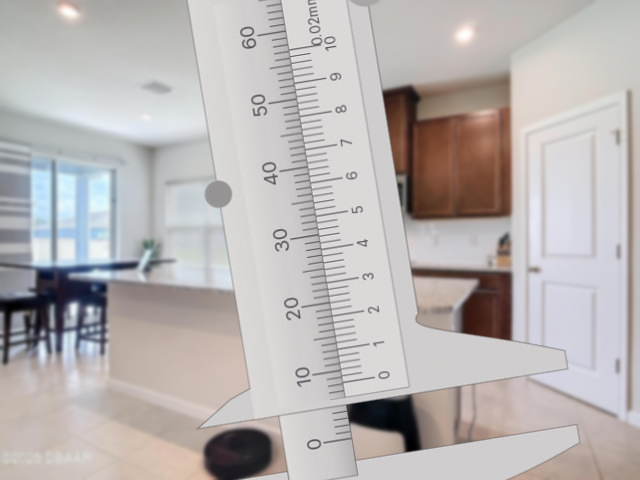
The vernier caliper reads 8.2 mm
